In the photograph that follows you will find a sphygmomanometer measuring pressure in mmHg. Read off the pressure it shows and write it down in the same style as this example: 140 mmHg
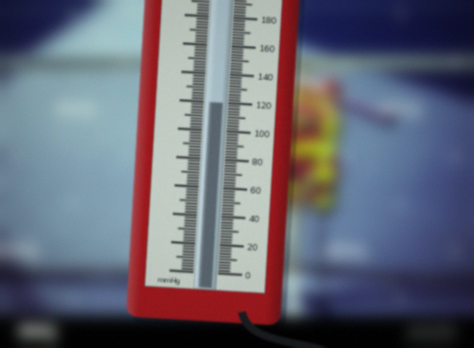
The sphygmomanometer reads 120 mmHg
